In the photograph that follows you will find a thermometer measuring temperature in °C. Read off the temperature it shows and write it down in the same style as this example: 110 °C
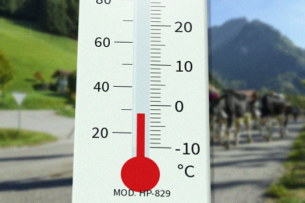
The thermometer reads -2 °C
